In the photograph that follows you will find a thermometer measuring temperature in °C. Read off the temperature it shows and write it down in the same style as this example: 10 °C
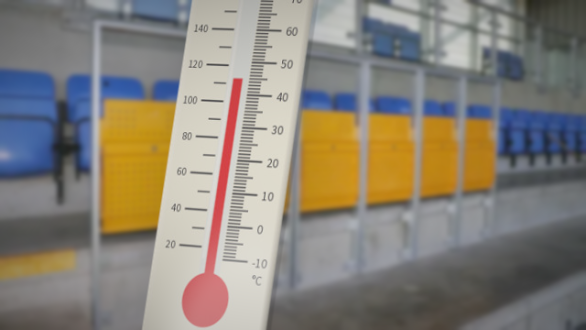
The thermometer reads 45 °C
